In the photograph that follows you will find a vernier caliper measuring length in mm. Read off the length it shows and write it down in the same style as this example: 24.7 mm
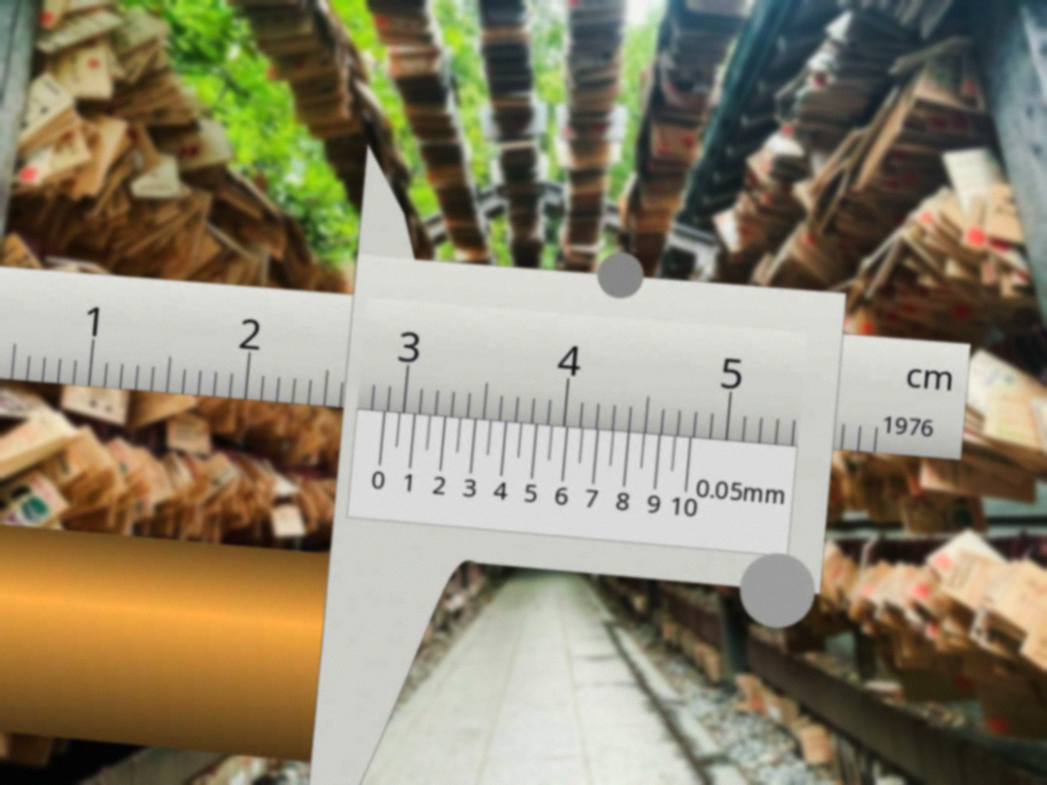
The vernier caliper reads 28.8 mm
